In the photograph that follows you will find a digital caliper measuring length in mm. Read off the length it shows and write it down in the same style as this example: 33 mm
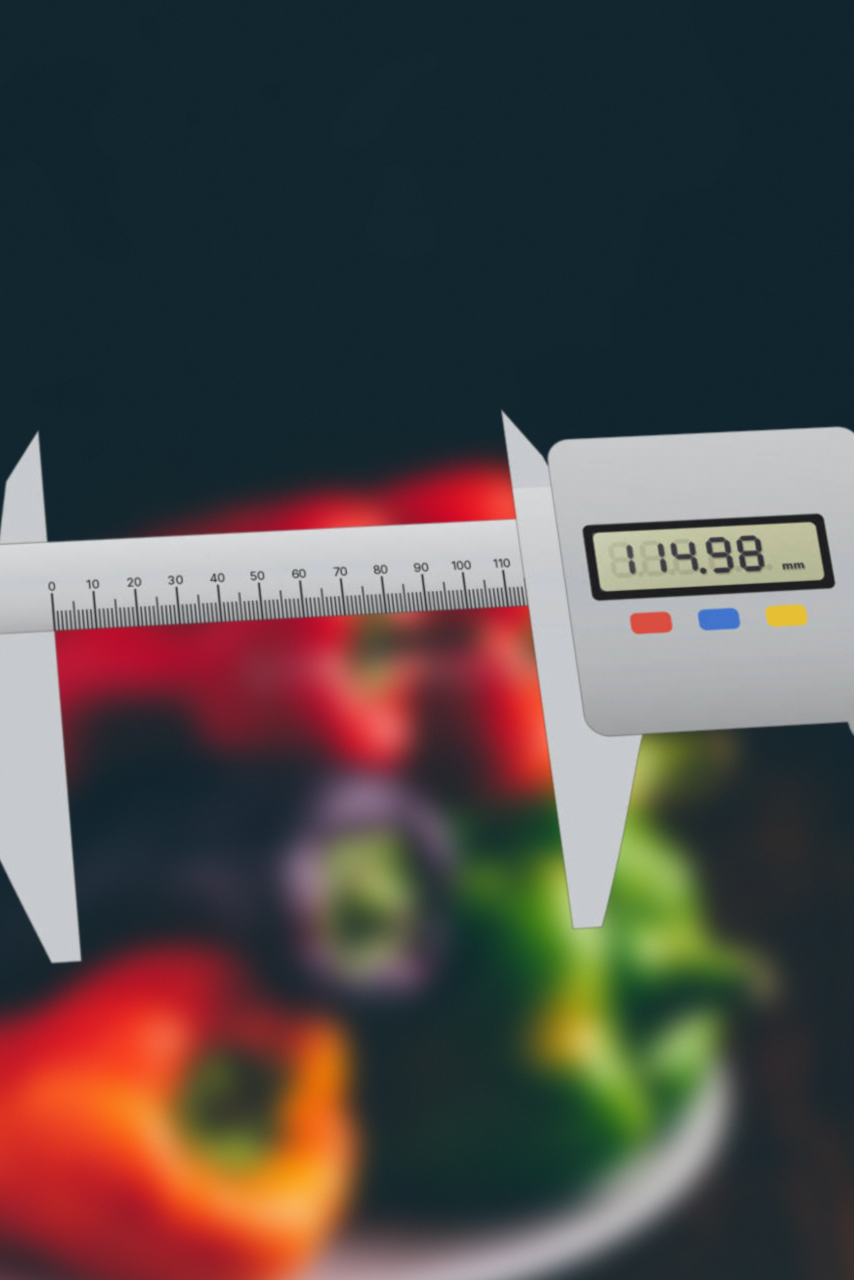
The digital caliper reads 114.98 mm
